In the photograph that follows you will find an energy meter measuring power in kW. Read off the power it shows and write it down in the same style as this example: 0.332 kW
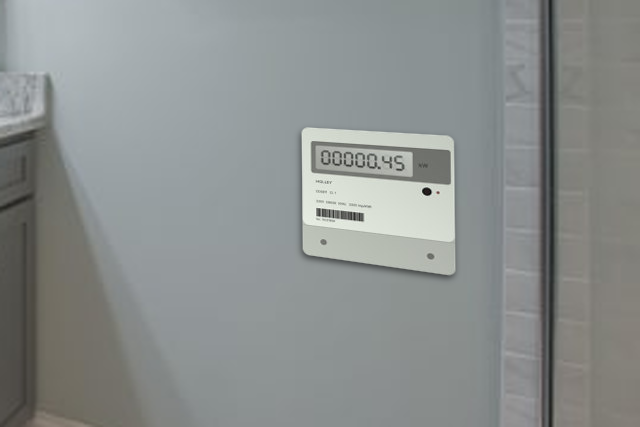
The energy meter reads 0.45 kW
